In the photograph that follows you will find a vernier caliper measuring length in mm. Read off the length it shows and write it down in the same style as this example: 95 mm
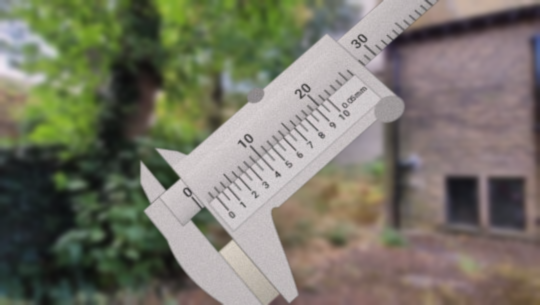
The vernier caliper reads 2.4 mm
